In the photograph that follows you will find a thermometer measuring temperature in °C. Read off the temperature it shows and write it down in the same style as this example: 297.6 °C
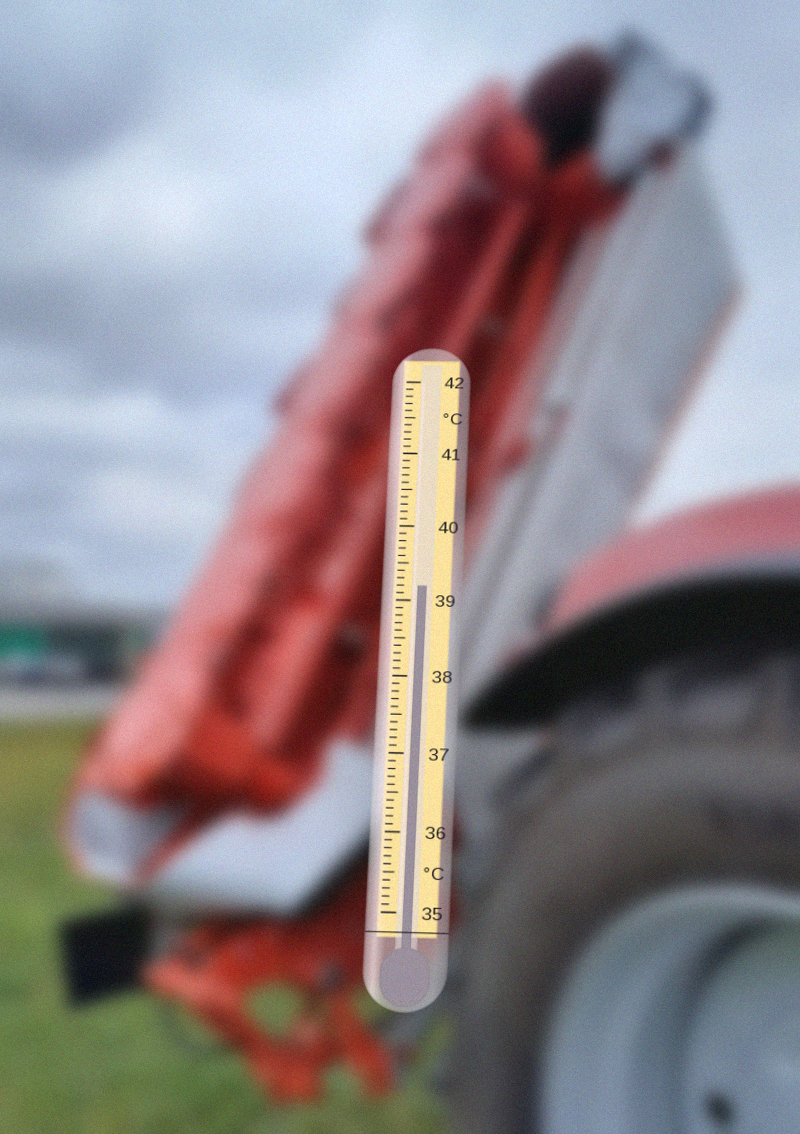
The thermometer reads 39.2 °C
